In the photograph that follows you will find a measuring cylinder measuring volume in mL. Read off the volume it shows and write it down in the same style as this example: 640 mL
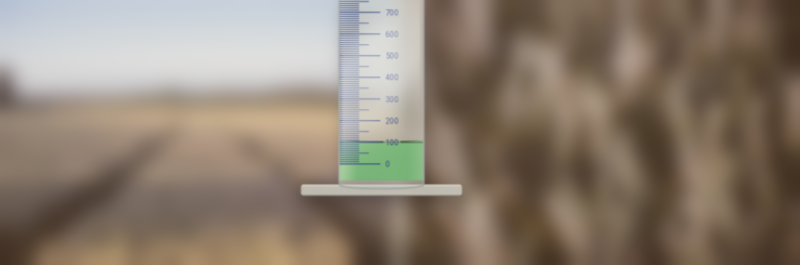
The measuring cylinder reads 100 mL
